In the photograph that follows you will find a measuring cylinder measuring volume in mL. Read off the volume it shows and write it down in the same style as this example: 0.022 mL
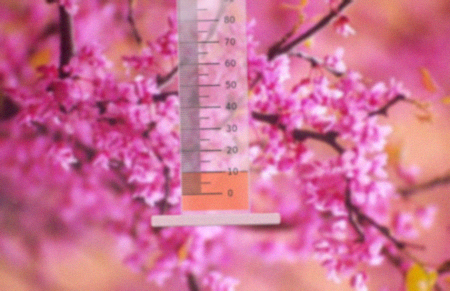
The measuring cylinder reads 10 mL
